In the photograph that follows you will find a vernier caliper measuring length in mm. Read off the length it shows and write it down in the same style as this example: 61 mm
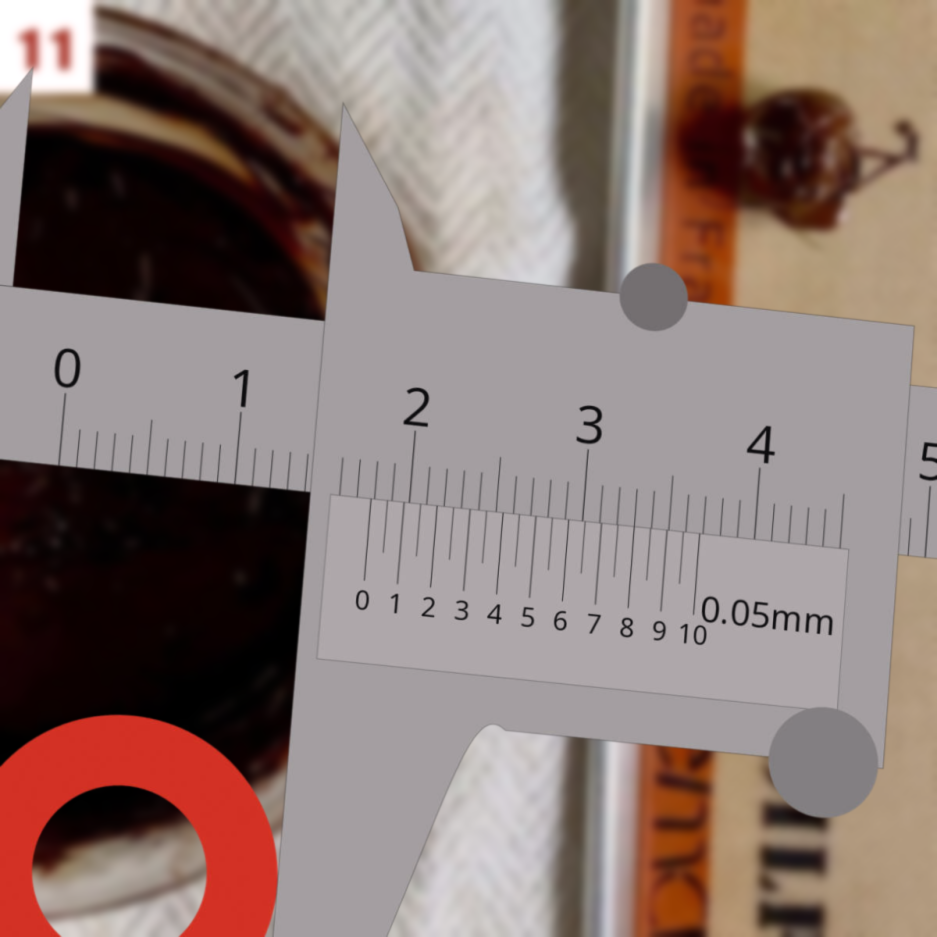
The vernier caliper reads 17.8 mm
